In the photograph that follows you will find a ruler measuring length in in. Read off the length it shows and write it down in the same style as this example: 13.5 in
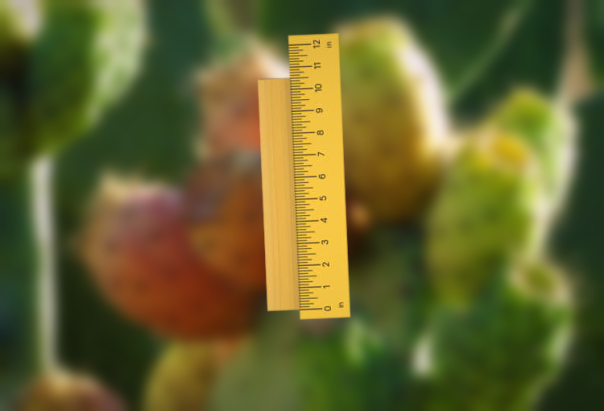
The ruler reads 10.5 in
